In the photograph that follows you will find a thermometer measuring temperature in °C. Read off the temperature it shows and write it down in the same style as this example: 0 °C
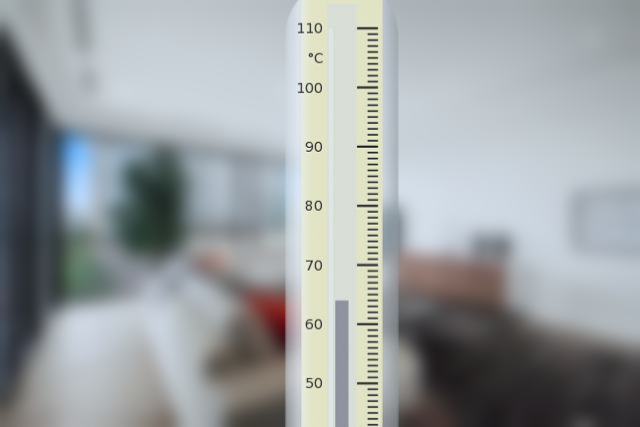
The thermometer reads 64 °C
